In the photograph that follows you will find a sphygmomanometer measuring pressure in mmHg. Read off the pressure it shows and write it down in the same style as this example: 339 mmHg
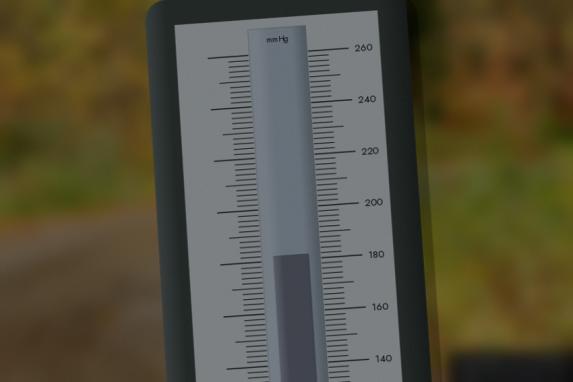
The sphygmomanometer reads 182 mmHg
